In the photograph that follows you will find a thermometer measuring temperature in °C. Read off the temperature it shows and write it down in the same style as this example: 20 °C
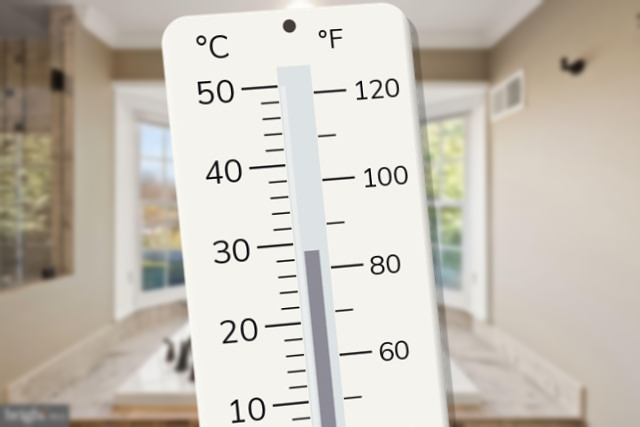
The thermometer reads 29 °C
